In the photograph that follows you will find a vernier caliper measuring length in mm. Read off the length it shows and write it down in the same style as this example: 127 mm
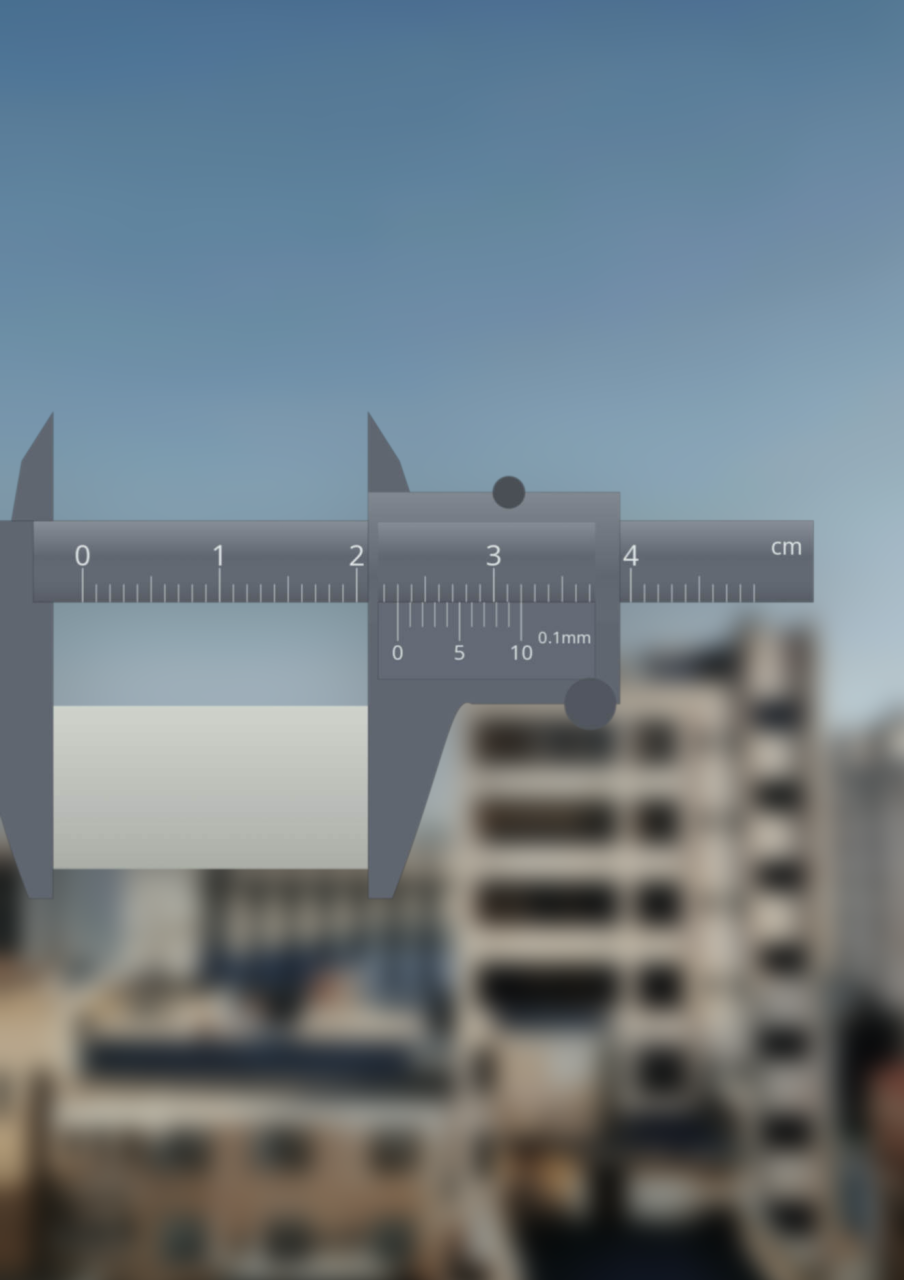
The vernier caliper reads 23.0 mm
